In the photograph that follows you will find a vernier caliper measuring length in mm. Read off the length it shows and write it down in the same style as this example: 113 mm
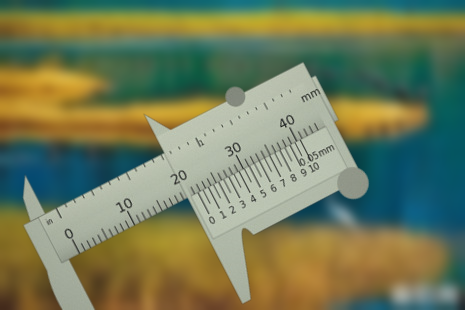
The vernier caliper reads 21.6 mm
